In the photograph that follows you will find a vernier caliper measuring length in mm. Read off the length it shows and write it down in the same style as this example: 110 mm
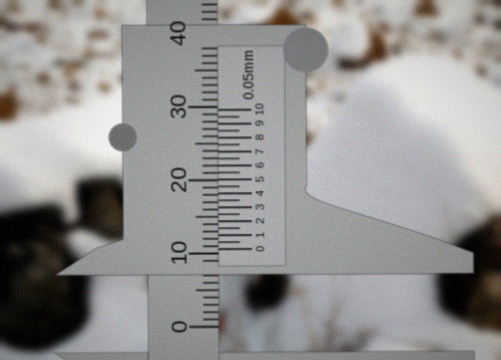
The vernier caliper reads 10.6 mm
